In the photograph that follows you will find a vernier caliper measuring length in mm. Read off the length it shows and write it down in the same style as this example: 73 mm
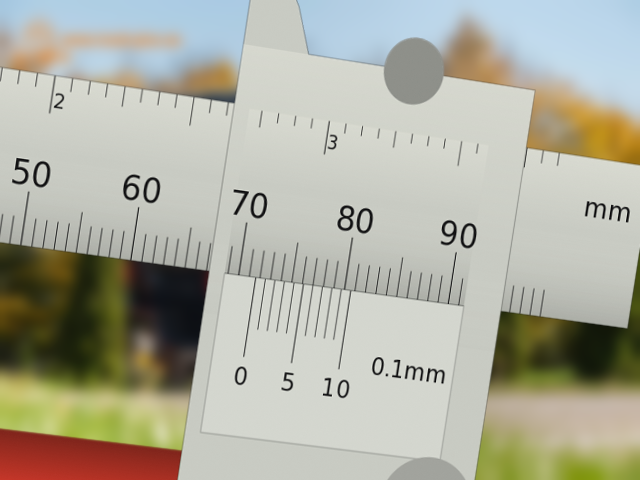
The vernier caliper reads 71.6 mm
